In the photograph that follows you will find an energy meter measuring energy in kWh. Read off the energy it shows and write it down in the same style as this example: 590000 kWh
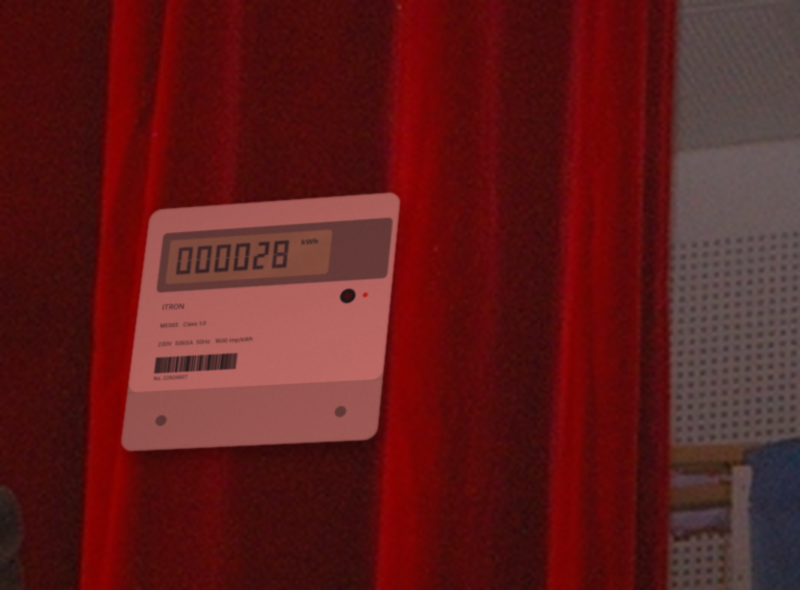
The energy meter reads 28 kWh
